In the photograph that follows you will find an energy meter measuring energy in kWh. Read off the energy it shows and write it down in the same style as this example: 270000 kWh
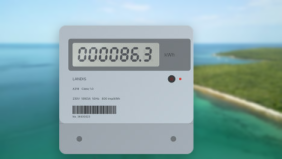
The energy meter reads 86.3 kWh
